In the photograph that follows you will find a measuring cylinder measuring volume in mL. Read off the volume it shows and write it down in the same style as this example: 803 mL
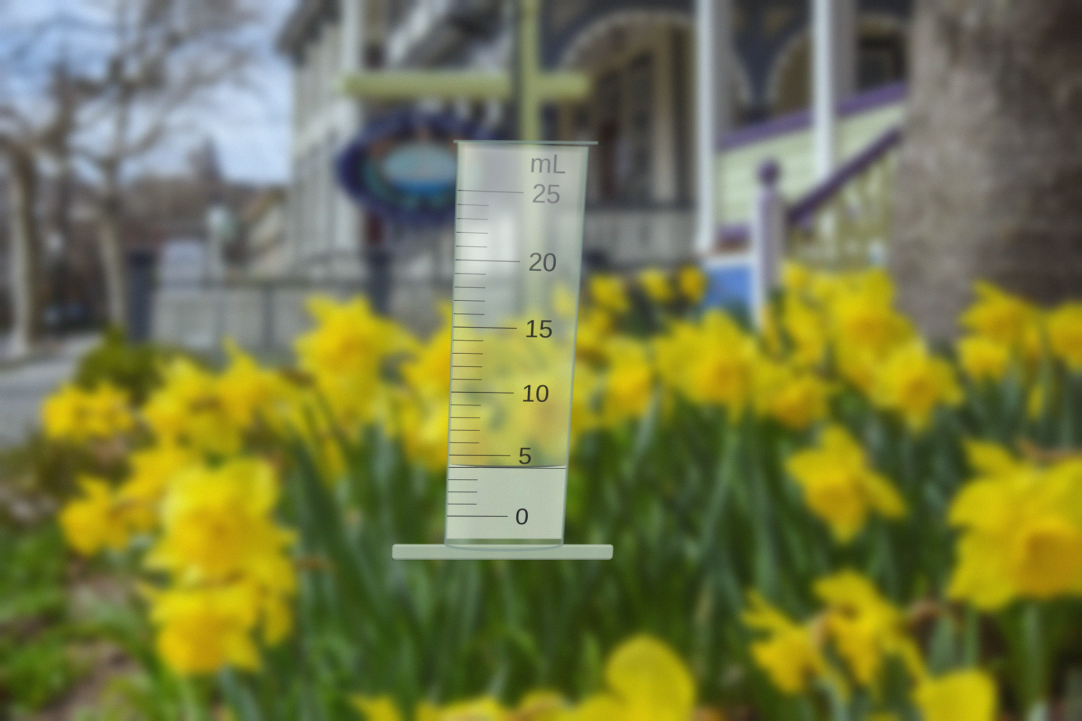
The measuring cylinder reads 4 mL
